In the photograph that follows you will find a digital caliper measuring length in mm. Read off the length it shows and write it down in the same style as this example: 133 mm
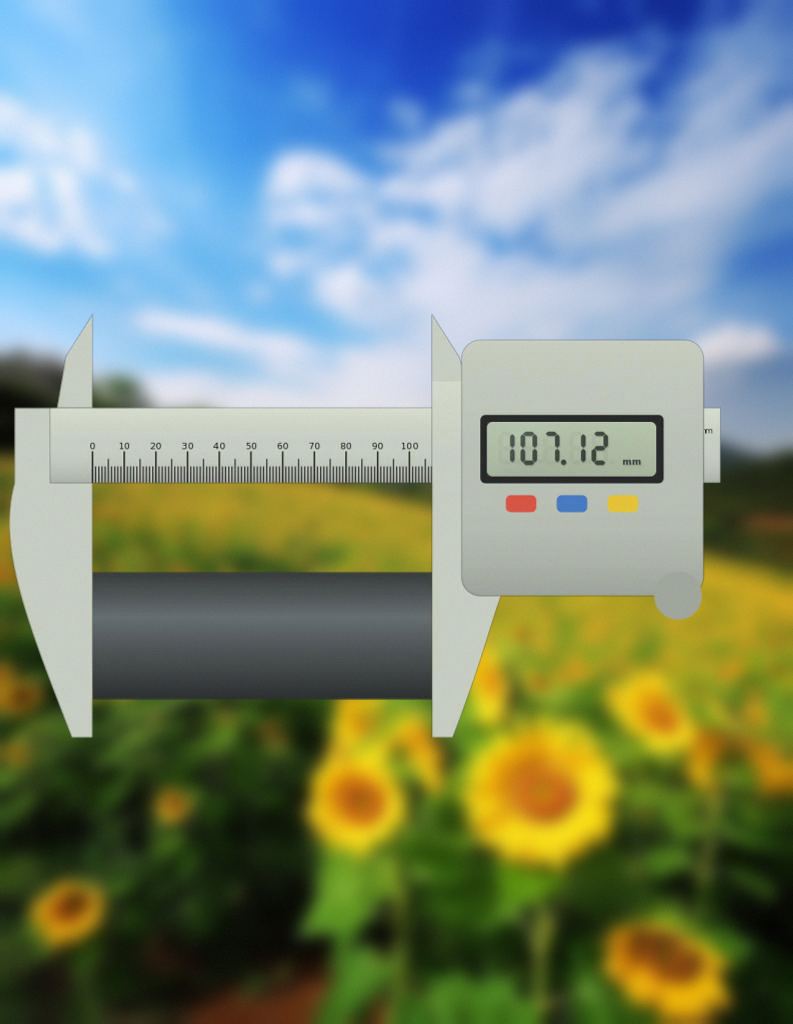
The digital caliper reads 107.12 mm
